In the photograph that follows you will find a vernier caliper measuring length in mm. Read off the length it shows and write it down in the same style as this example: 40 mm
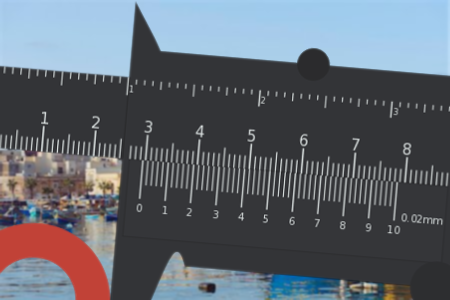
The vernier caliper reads 29.5 mm
